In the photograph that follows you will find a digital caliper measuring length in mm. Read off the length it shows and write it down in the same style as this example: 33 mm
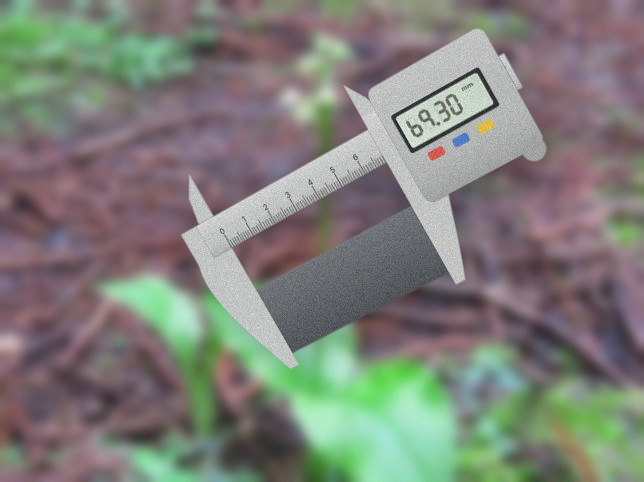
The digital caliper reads 69.30 mm
